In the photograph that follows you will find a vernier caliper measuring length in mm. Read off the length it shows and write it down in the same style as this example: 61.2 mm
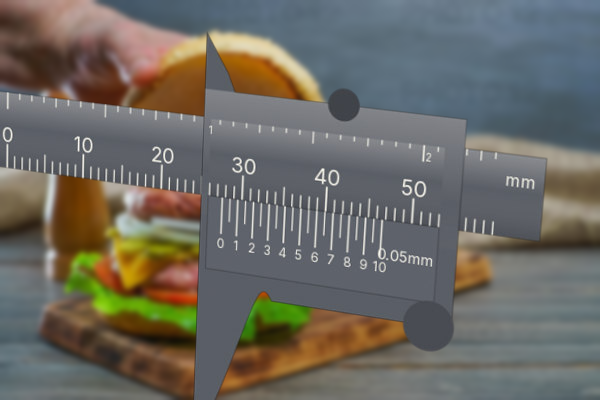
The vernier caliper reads 27.6 mm
